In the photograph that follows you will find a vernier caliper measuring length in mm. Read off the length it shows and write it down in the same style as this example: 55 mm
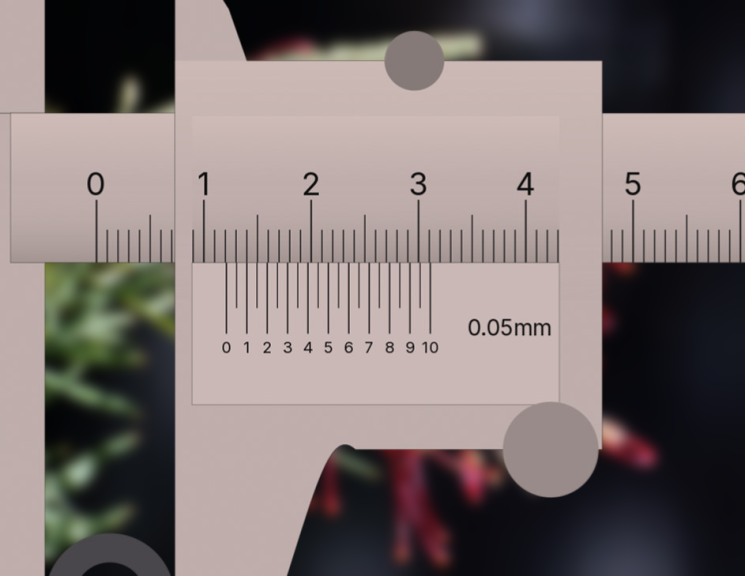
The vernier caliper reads 12.1 mm
